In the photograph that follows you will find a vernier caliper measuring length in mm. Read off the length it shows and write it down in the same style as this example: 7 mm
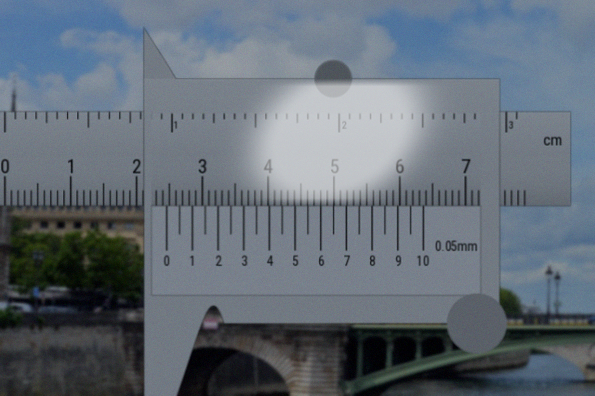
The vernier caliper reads 24.6 mm
